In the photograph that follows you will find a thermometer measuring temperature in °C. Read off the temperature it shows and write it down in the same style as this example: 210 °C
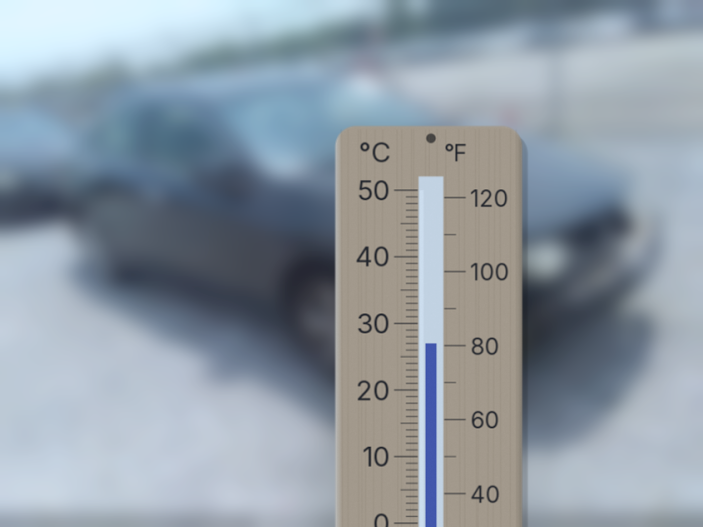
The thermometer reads 27 °C
